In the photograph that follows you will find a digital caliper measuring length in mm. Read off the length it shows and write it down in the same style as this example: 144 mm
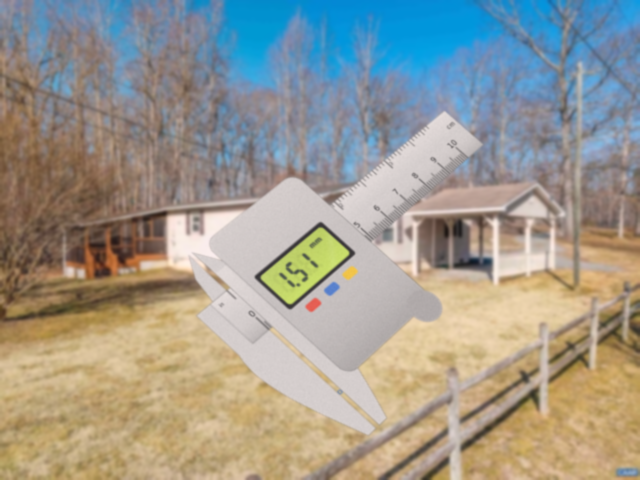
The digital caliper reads 1.51 mm
